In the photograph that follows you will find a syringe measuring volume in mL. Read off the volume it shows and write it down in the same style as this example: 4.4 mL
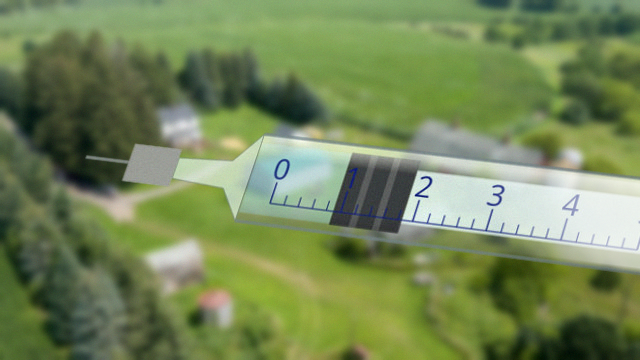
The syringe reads 0.9 mL
